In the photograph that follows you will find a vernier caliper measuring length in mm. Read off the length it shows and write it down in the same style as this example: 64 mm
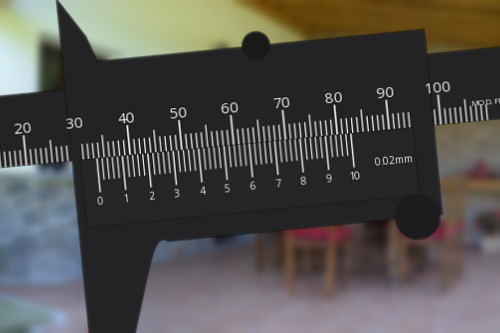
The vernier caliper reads 33.6 mm
